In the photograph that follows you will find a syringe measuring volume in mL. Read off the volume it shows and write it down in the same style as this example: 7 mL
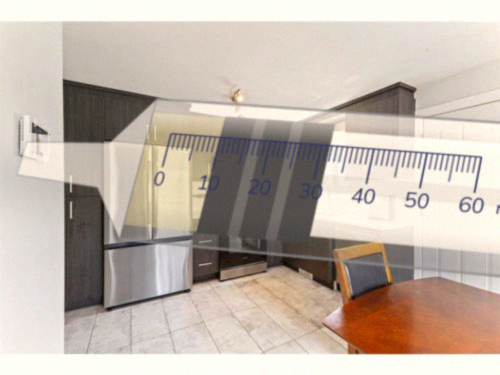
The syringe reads 10 mL
